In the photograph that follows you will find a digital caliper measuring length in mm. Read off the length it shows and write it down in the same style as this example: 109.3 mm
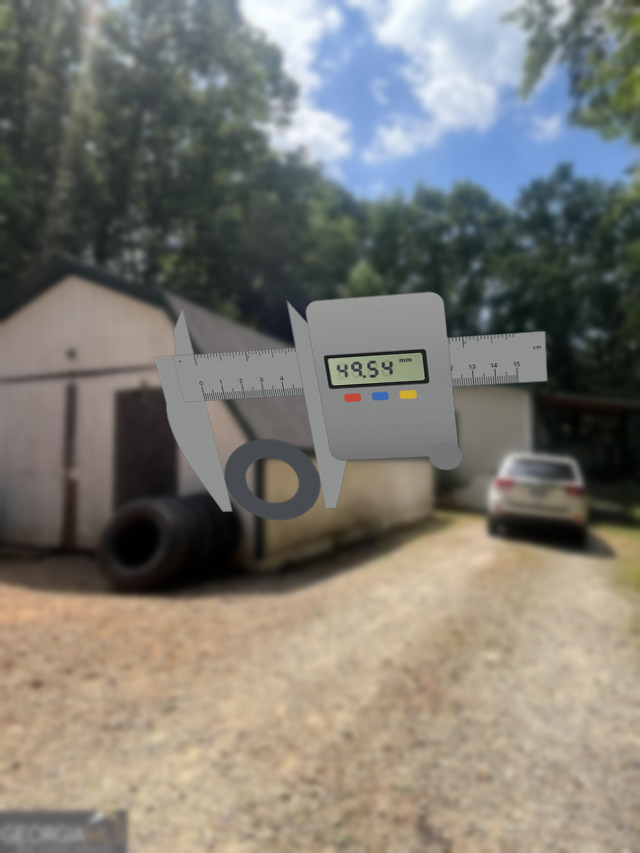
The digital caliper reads 49.54 mm
